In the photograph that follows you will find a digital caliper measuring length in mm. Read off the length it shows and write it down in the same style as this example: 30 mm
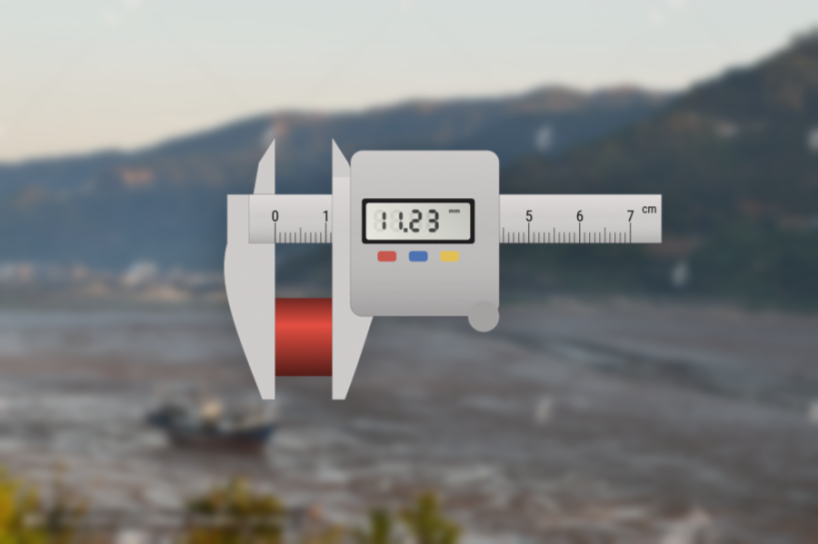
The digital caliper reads 11.23 mm
